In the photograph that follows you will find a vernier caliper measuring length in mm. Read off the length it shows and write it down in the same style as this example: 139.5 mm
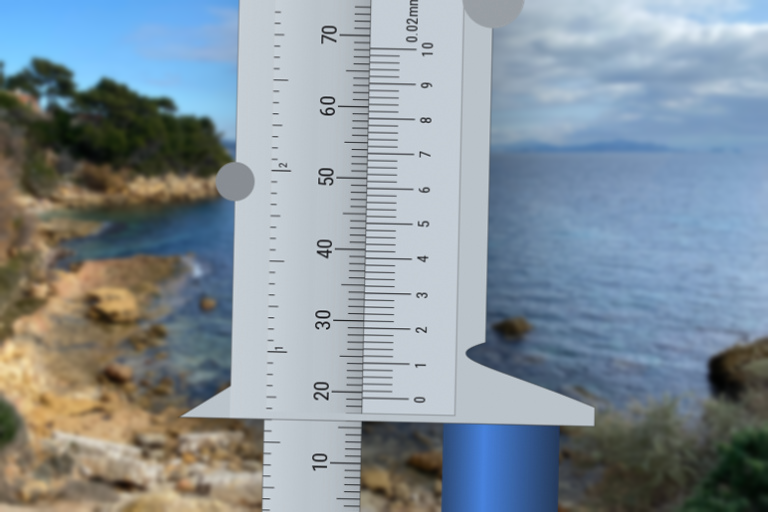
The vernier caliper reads 19.2 mm
